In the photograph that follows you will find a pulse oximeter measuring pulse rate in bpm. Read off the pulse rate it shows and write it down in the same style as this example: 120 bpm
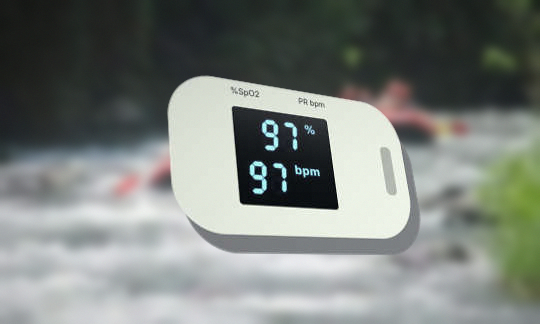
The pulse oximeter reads 97 bpm
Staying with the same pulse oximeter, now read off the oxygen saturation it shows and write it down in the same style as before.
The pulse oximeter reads 97 %
